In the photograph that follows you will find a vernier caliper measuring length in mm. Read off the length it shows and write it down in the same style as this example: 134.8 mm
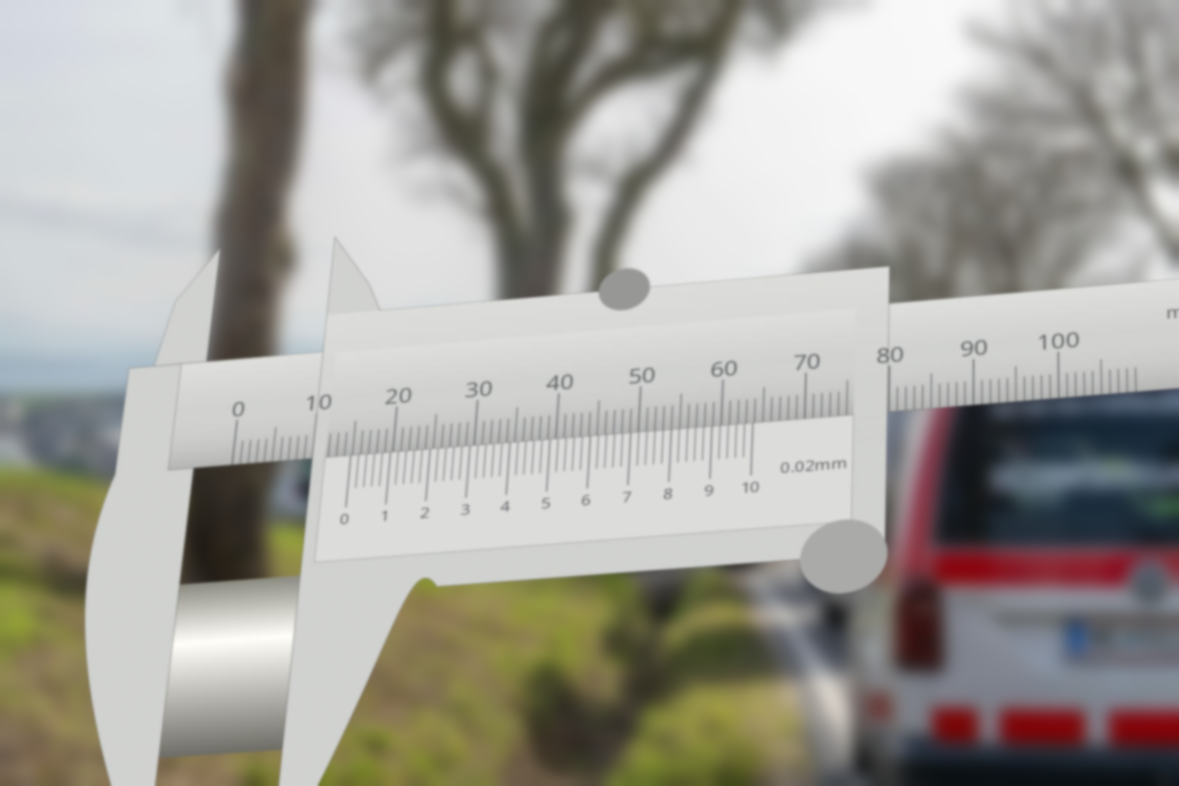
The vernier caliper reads 14.8 mm
